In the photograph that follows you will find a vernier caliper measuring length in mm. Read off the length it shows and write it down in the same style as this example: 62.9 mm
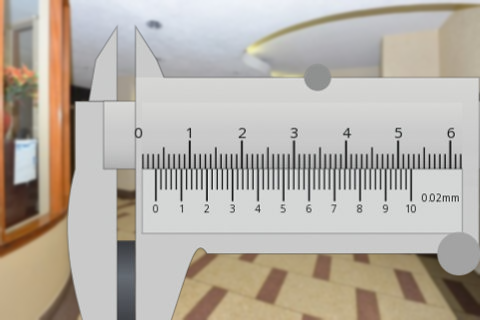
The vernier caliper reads 3.5 mm
